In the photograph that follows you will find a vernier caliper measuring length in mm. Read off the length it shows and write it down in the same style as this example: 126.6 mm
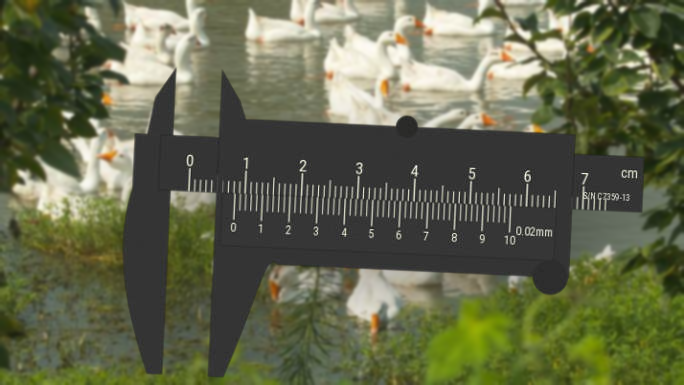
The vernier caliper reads 8.2 mm
